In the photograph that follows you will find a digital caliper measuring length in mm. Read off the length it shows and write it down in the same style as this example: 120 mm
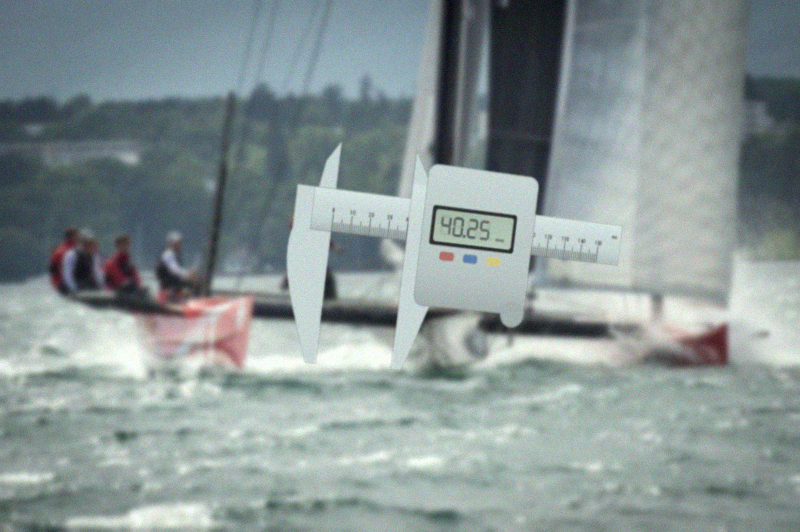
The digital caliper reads 40.25 mm
